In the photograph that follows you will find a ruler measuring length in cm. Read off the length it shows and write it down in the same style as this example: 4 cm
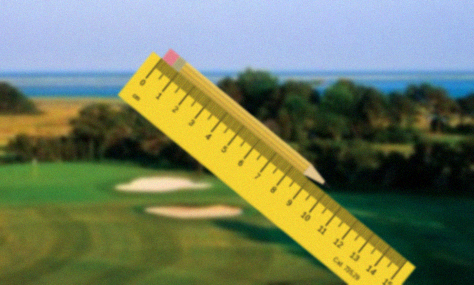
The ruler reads 10 cm
